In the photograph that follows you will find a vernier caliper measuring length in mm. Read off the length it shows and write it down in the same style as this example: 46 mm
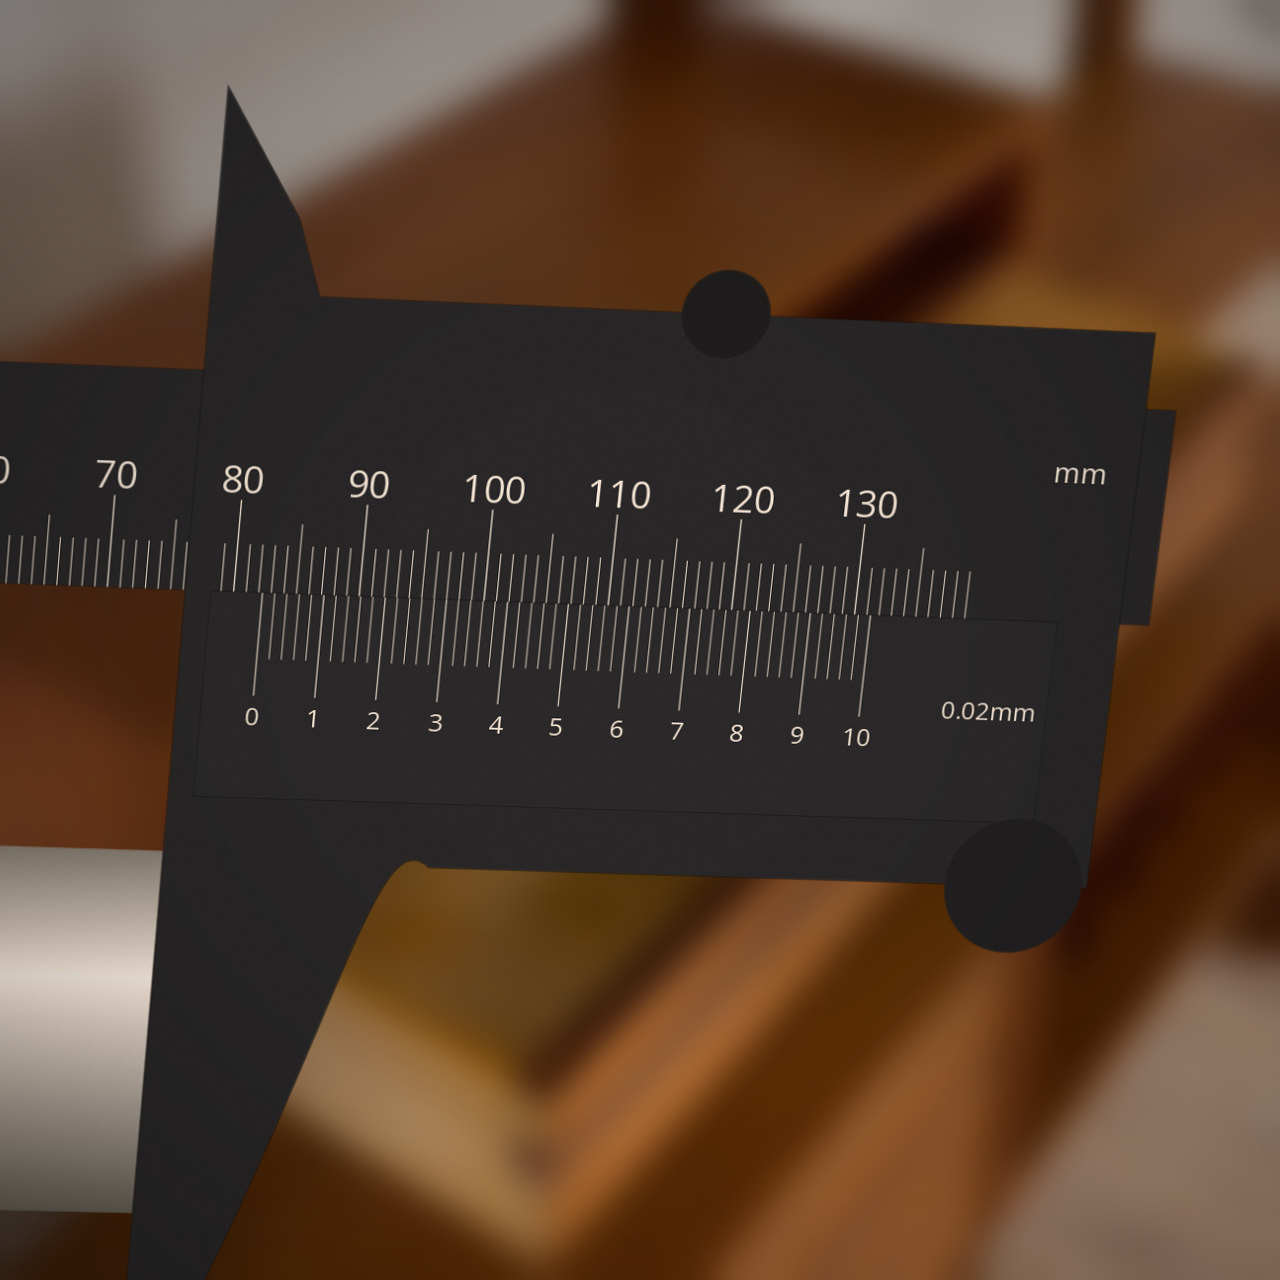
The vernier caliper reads 82.3 mm
